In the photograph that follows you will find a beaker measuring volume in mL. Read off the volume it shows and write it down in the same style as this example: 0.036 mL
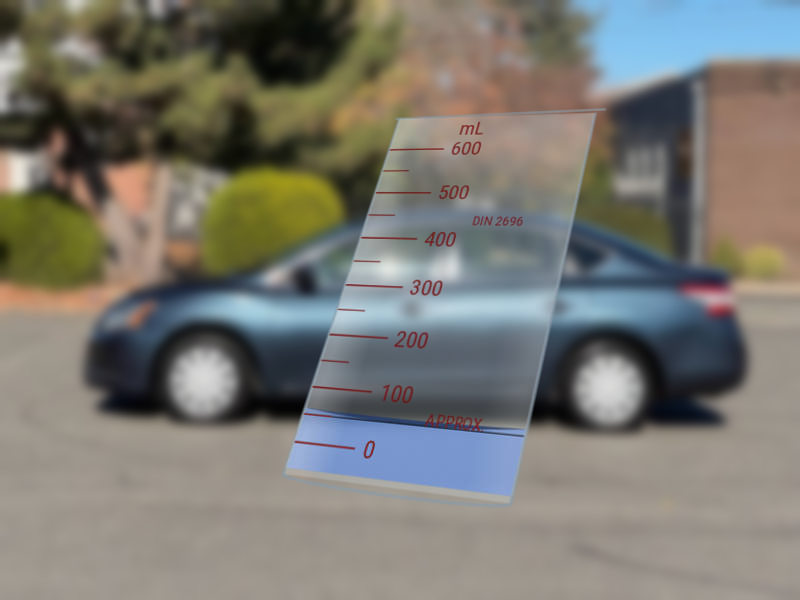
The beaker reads 50 mL
